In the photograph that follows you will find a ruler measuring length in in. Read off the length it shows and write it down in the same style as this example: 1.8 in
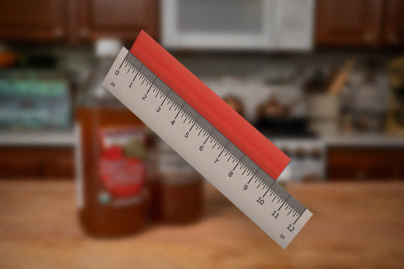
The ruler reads 10 in
